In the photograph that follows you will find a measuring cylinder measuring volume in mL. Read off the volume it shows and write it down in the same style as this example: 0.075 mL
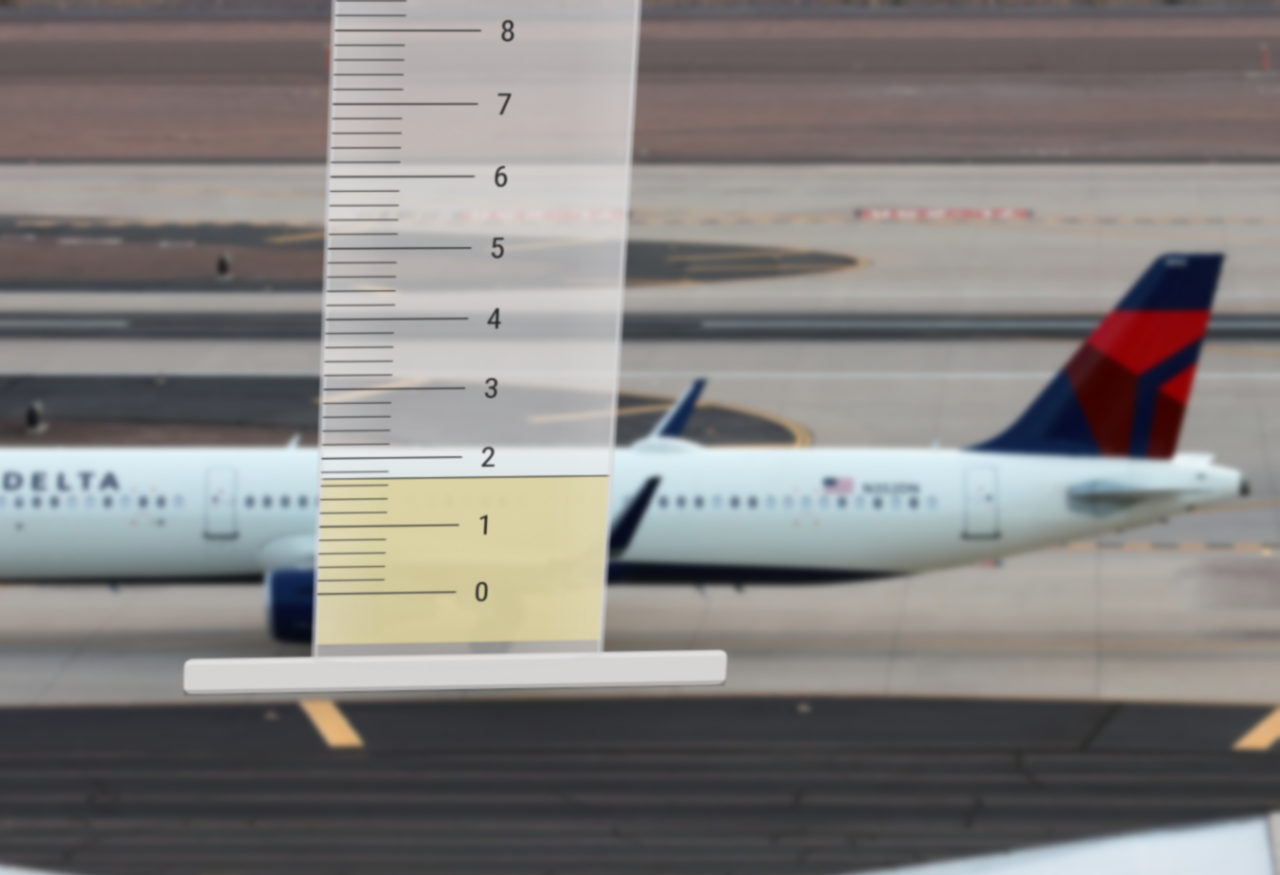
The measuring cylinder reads 1.7 mL
